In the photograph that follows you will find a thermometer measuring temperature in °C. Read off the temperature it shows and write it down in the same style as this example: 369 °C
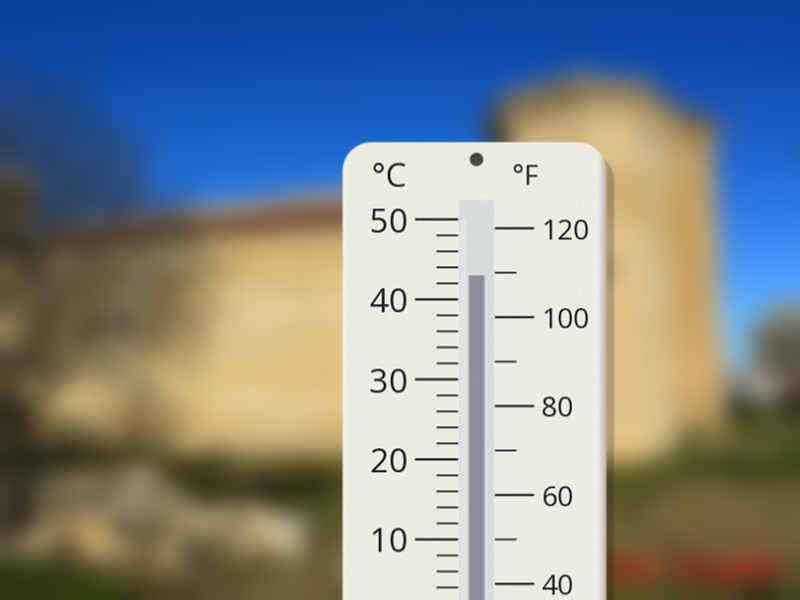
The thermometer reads 43 °C
